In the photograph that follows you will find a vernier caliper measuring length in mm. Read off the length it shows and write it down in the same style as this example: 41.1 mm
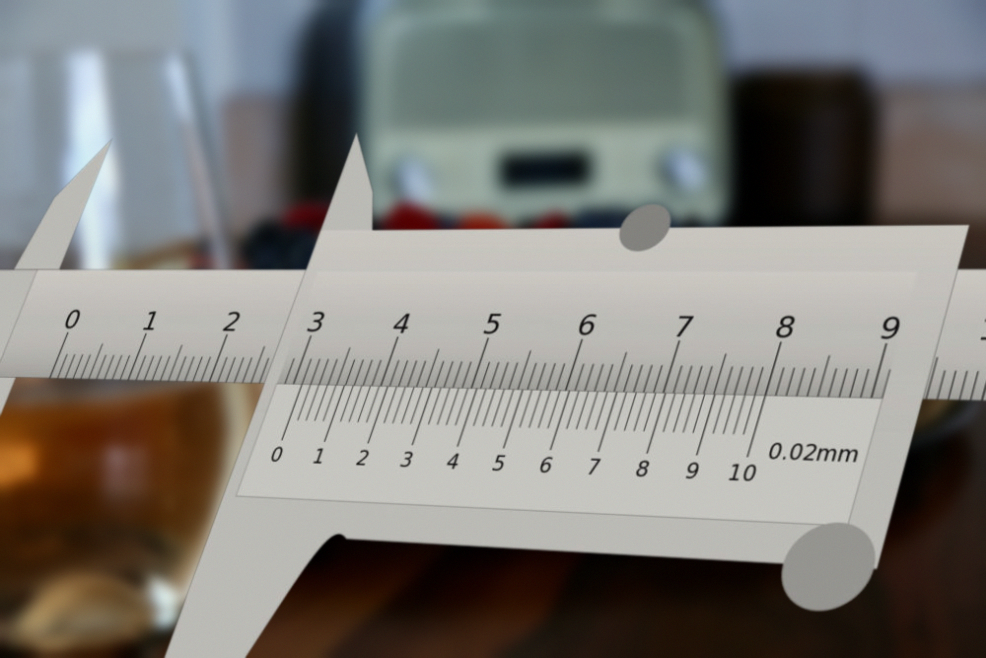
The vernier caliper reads 31.0 mm
